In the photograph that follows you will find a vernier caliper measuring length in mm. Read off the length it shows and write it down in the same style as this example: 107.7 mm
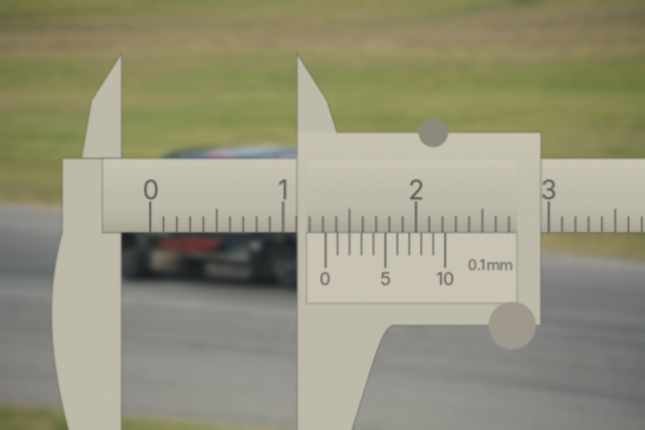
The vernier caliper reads 13.2 mm
